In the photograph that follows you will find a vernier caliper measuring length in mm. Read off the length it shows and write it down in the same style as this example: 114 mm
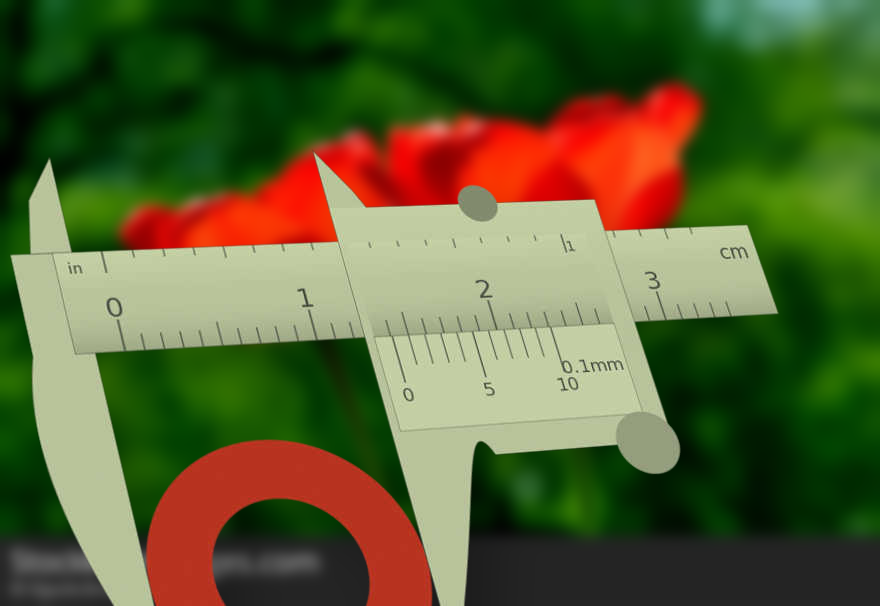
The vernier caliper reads 14.1 mm
